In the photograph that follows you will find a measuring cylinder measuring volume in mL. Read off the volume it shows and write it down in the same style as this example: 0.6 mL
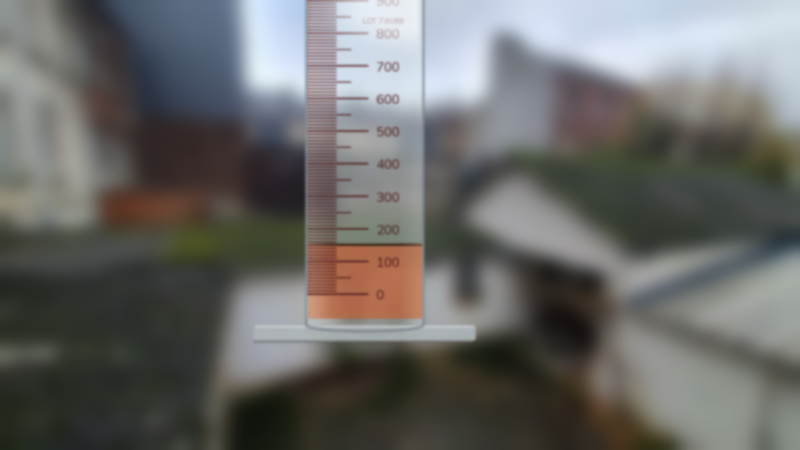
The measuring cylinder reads 150 mL
